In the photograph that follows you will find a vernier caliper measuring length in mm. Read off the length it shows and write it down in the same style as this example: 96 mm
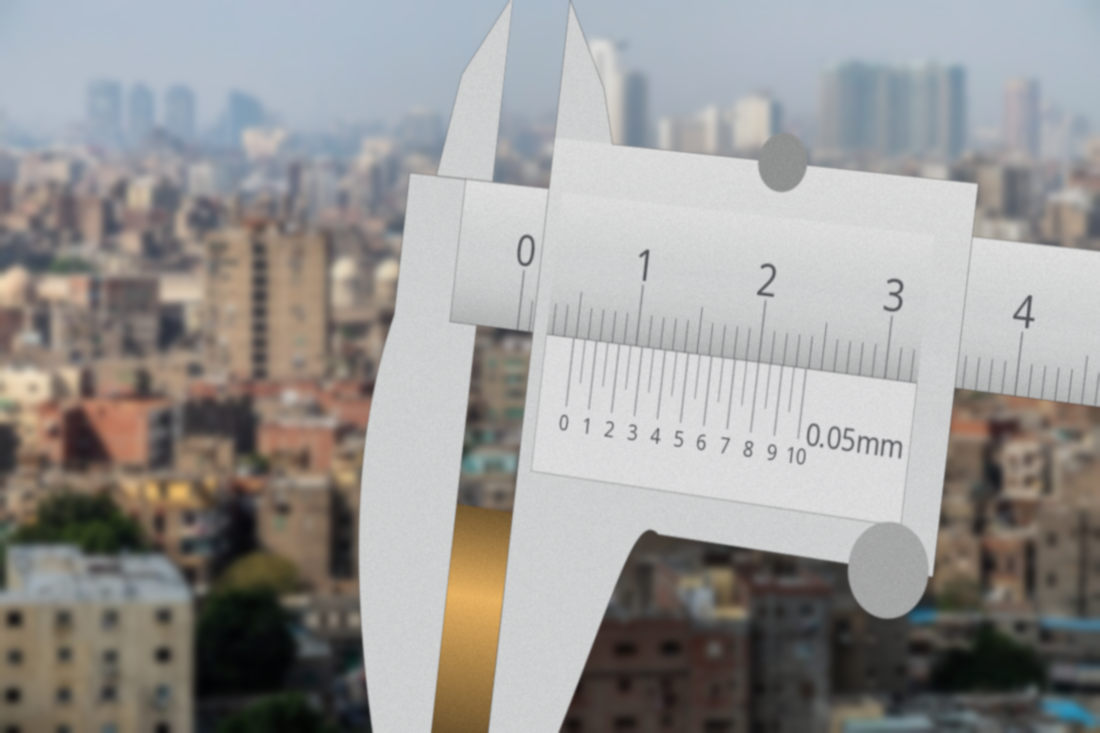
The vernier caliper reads 4.8 mm
